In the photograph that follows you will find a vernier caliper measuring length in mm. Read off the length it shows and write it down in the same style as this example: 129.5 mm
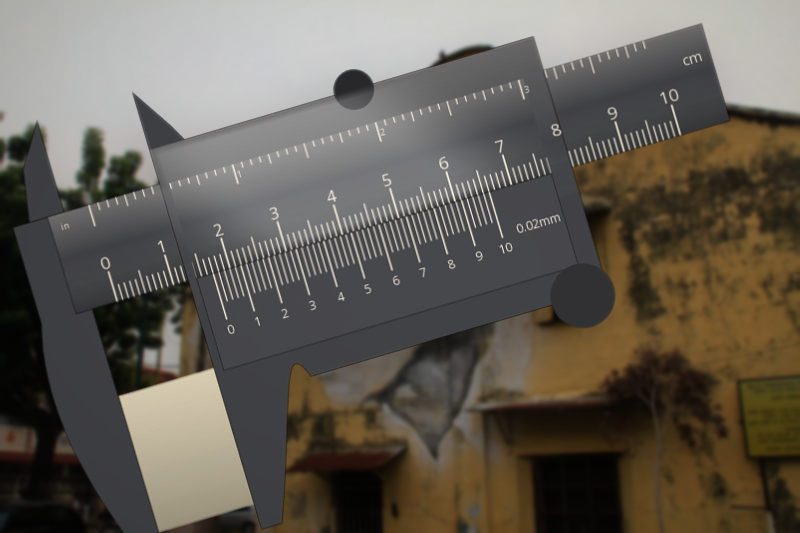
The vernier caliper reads 17.0 mm
